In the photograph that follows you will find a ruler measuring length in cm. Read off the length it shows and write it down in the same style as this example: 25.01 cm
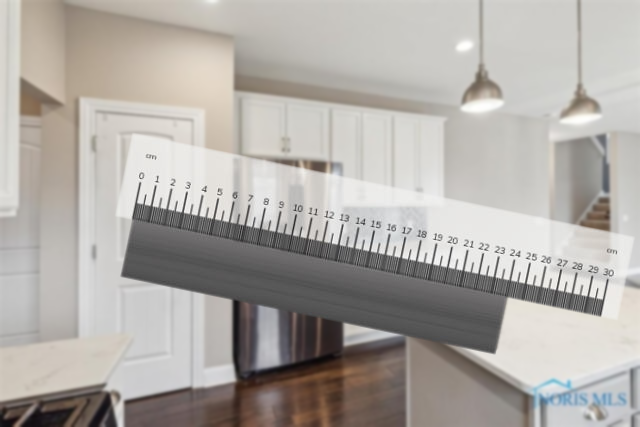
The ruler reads 24 cm
